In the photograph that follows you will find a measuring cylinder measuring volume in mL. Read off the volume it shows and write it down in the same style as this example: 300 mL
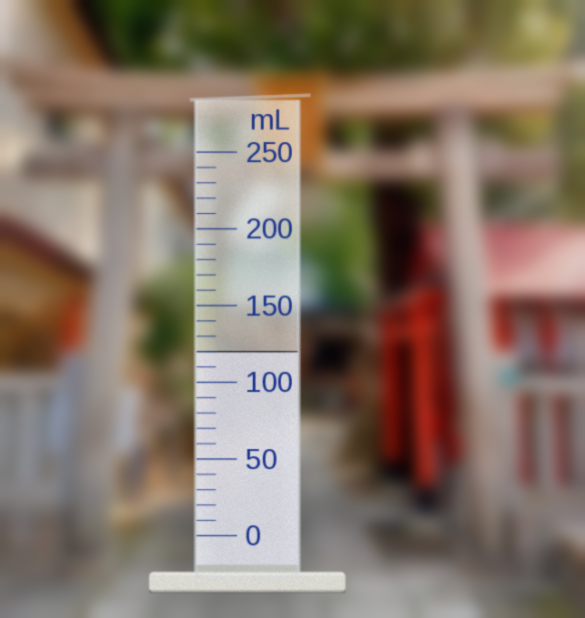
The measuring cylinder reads 120 mL
